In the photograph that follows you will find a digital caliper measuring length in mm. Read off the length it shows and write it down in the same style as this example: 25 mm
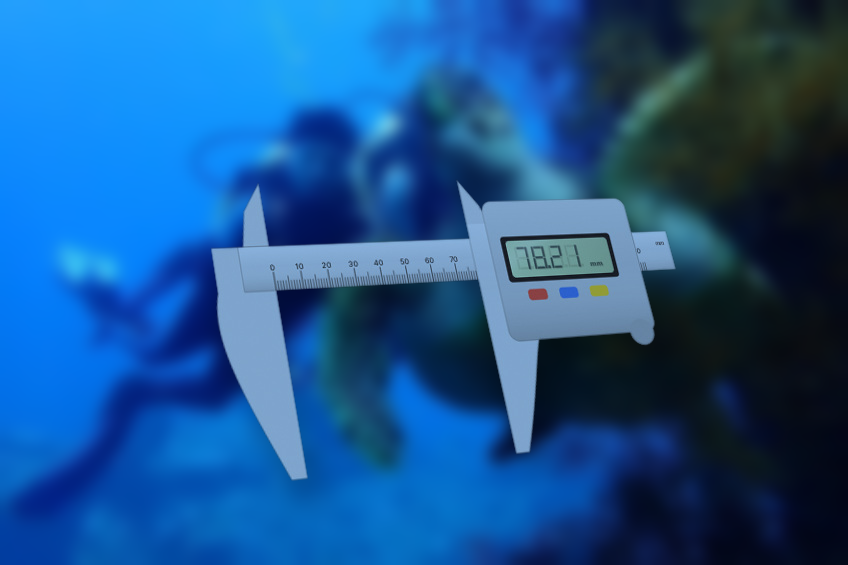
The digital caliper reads 78.21 mm
